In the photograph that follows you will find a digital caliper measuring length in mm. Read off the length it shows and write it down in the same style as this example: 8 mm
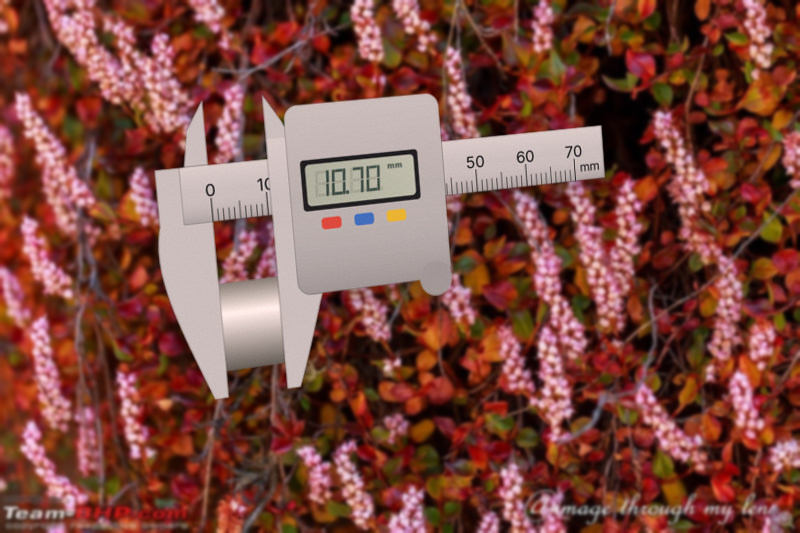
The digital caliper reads 10.70 mm
